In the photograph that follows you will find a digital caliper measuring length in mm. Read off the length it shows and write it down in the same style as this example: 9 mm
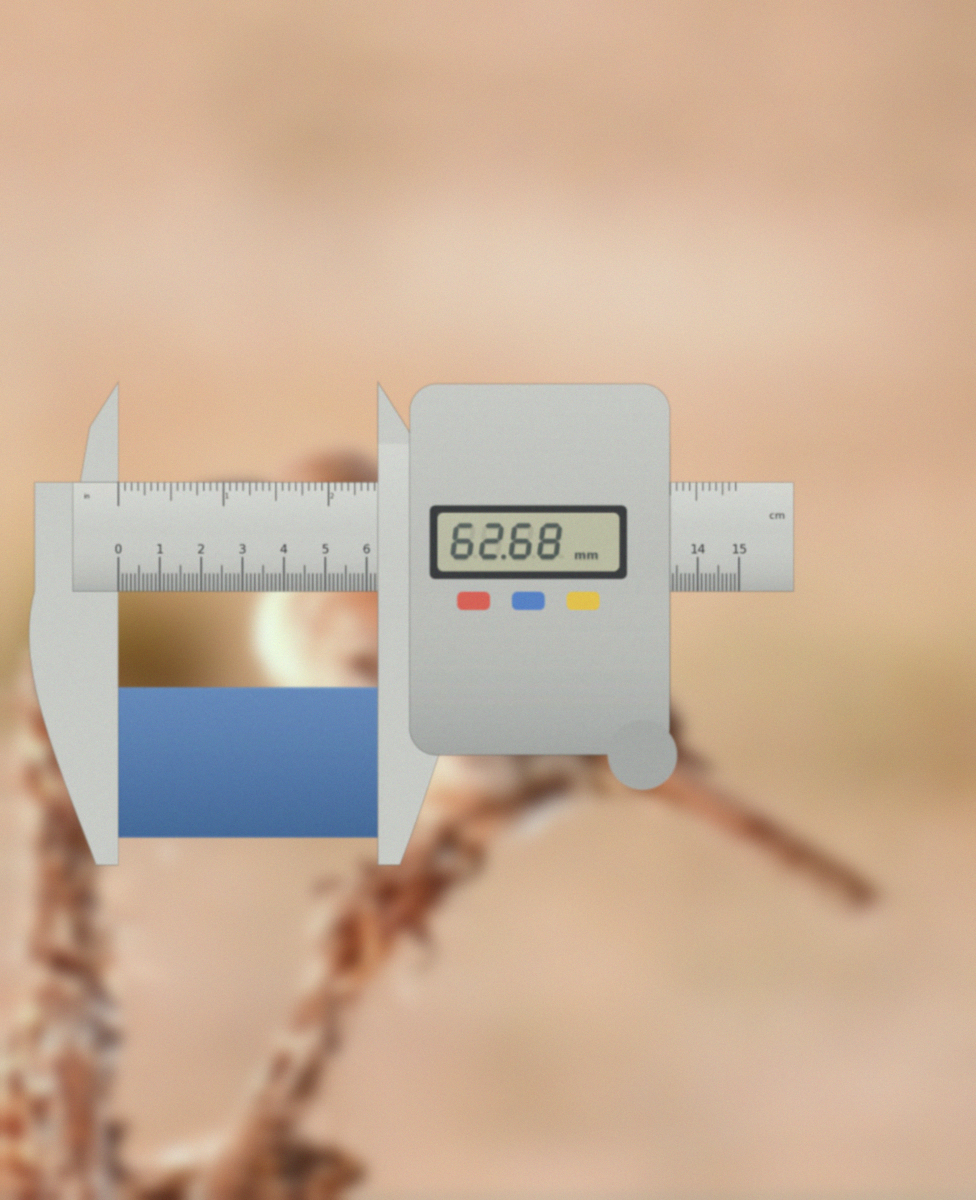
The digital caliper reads 62.68 mm
